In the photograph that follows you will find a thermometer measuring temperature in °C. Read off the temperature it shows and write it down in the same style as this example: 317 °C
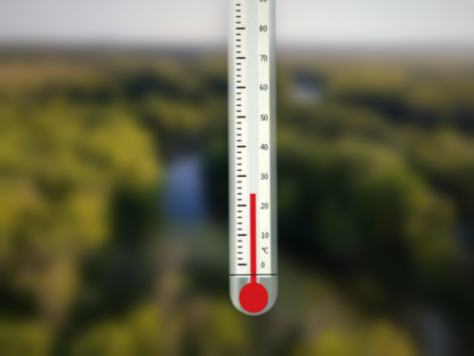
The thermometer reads 24 °C
